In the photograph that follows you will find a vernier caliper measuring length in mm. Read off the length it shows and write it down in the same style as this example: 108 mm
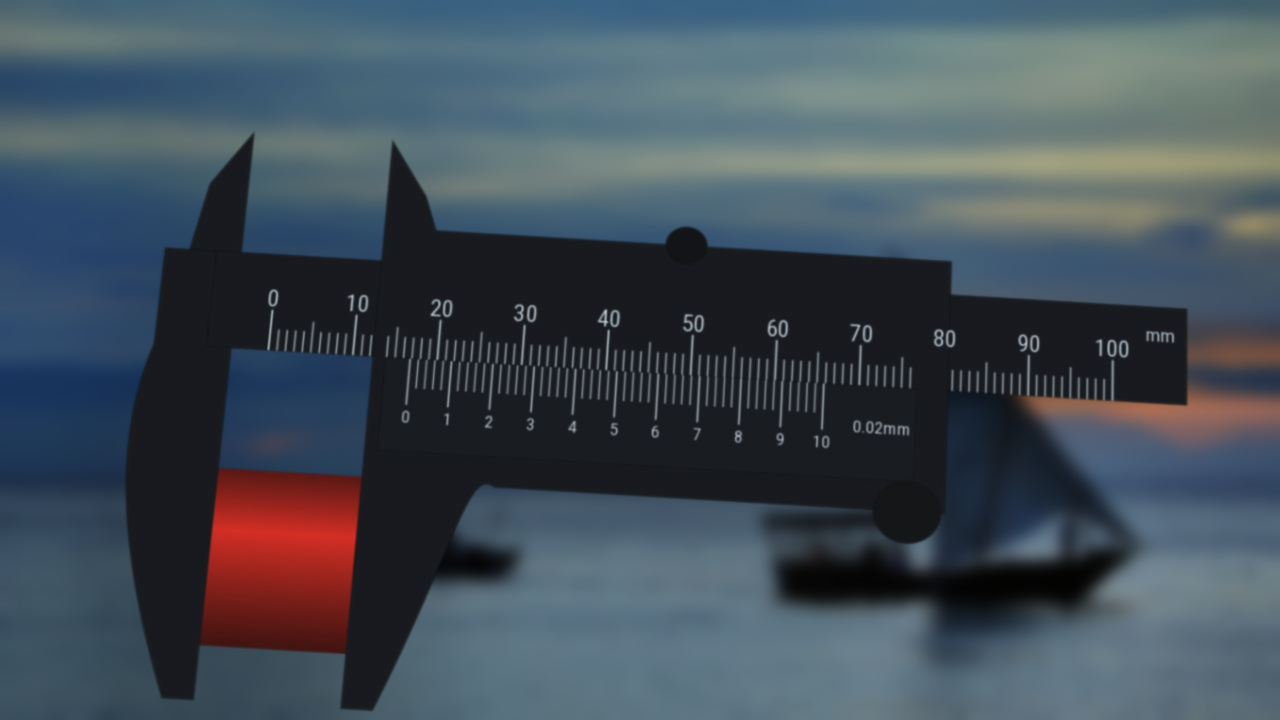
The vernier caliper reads 16.8 mm
